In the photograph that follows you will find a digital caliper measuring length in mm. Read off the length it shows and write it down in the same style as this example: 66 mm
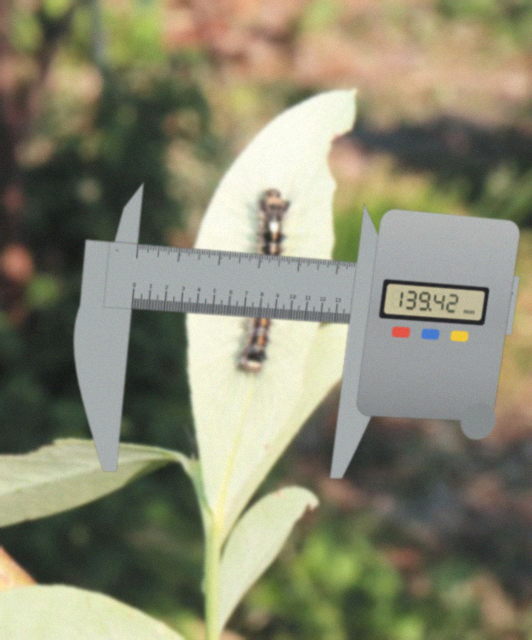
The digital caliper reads 139.42 mm
